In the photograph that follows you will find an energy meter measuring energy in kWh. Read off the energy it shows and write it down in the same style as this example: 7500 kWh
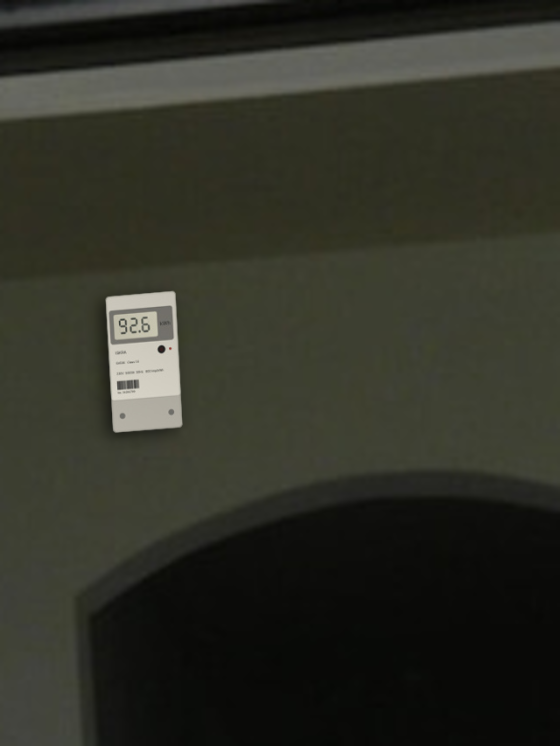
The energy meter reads 92.6 kWh
